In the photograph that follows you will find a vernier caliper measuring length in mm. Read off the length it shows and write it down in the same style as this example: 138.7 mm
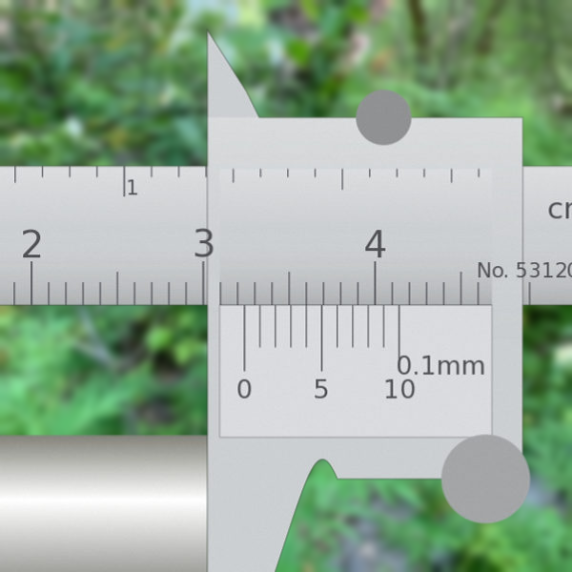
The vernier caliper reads 32.4 mm
